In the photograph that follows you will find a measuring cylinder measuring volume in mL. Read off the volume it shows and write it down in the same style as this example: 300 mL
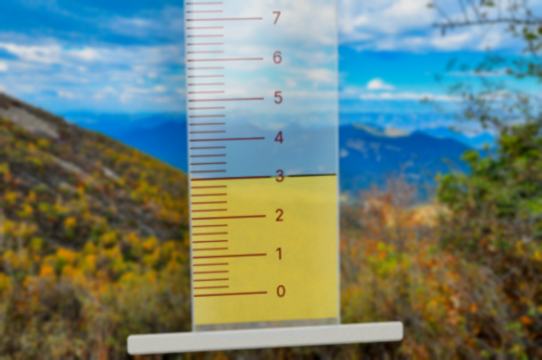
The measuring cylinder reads 3 mL
